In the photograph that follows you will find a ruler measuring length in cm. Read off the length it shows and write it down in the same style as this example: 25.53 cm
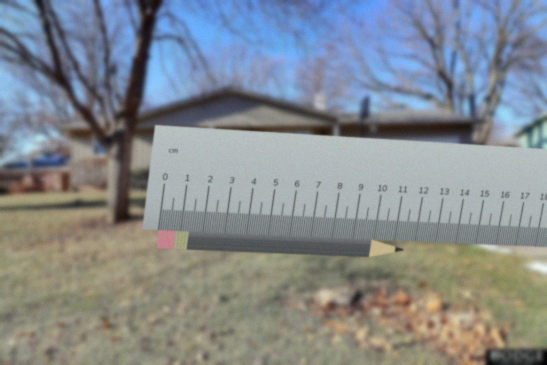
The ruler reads 11.5 cm
